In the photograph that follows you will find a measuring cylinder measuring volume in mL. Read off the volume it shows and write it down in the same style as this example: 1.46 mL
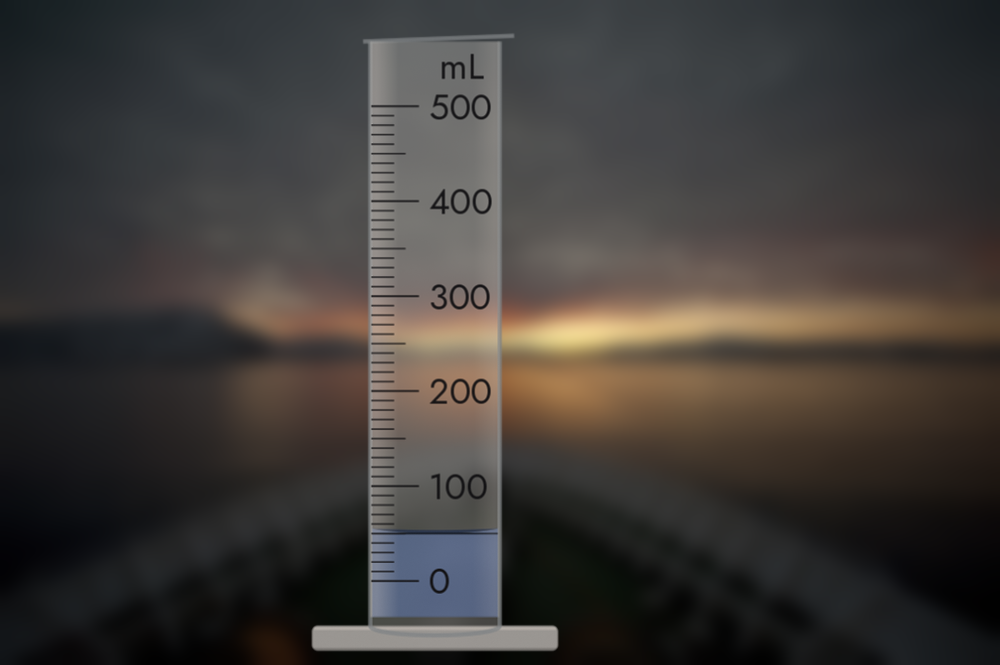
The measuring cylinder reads 50 mL
